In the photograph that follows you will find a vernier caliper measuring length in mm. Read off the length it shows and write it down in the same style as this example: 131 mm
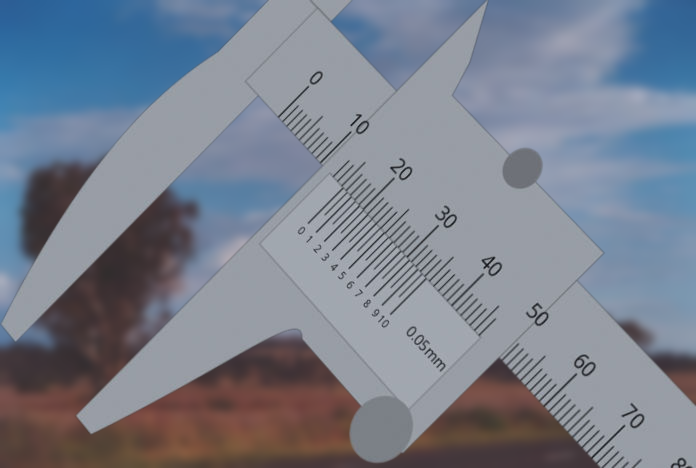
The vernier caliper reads 15.4 mm
